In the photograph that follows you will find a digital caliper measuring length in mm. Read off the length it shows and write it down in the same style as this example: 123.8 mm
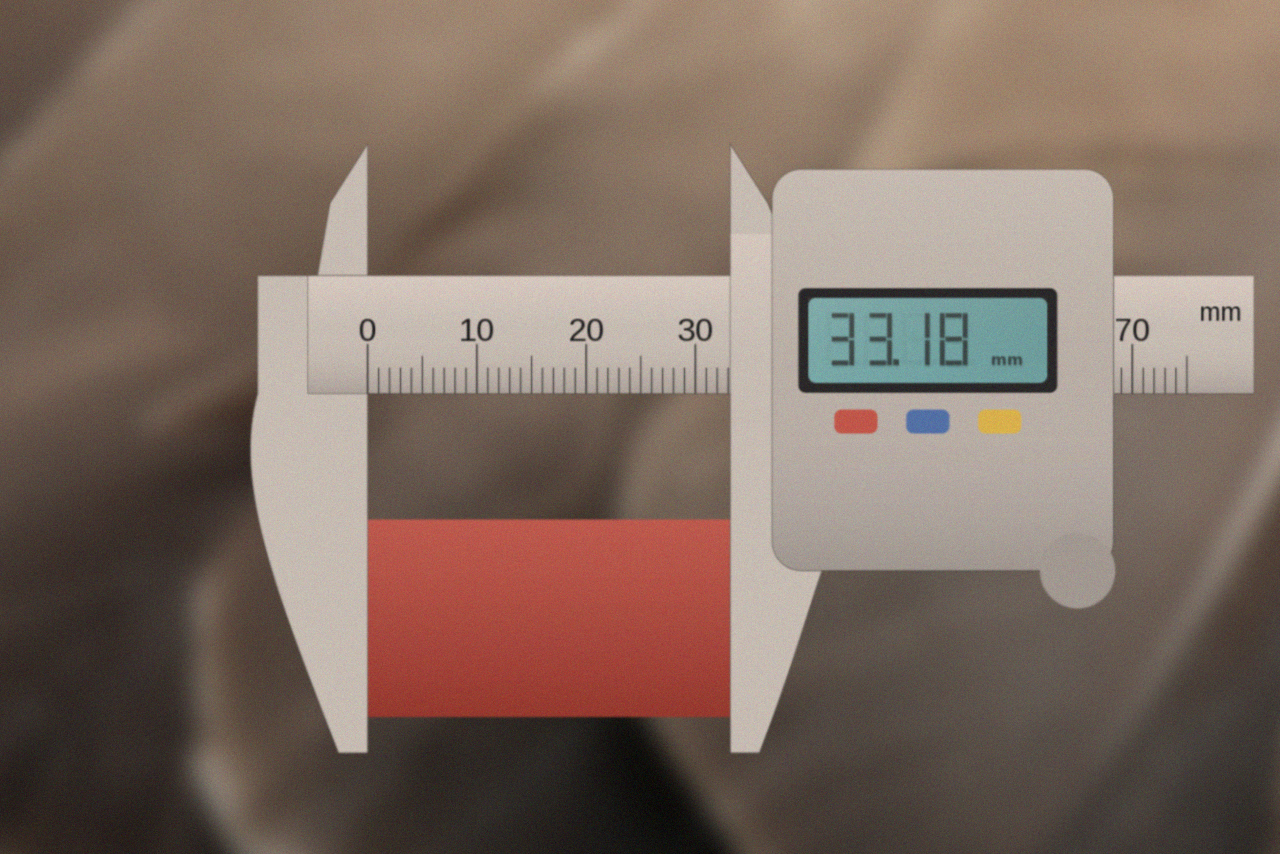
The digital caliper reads 33.18 mm
